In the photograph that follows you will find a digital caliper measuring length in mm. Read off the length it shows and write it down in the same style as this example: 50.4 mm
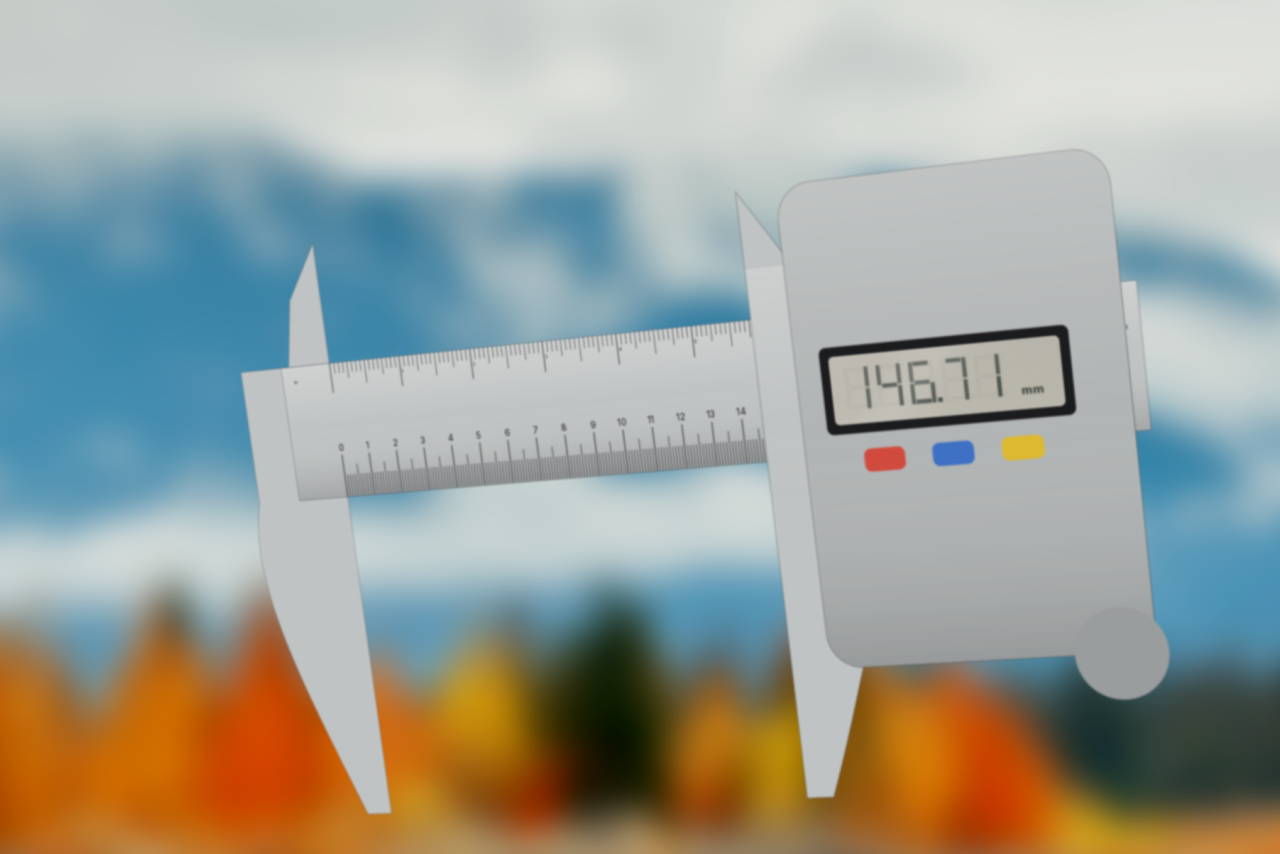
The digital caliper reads 146.71 mm
